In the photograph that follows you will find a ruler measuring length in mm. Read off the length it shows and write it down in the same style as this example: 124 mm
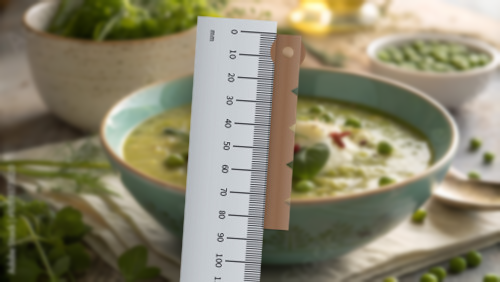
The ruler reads 85 mm
